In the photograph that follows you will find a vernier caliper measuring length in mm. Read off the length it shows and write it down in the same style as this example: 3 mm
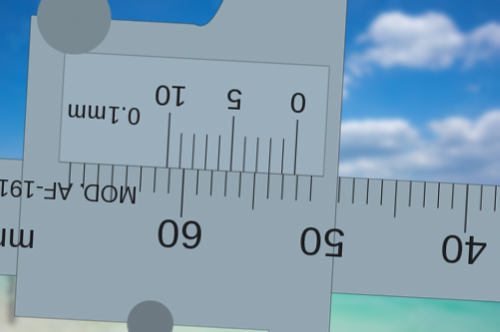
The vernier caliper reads 52.2 mm
